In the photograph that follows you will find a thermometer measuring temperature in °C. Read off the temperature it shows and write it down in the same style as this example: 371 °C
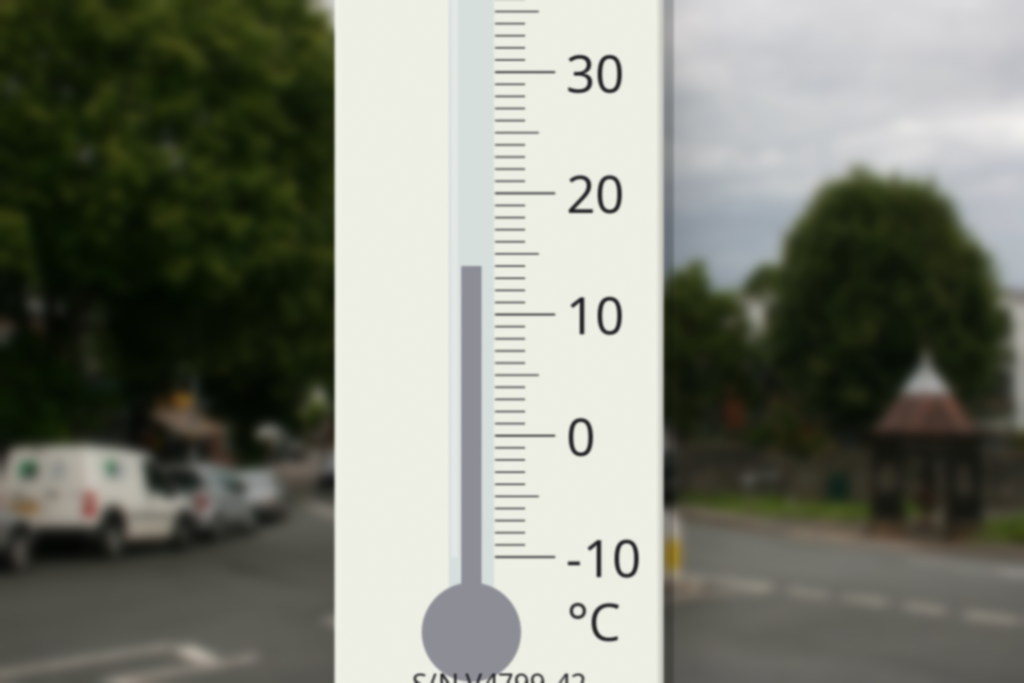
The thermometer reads 14 °C
